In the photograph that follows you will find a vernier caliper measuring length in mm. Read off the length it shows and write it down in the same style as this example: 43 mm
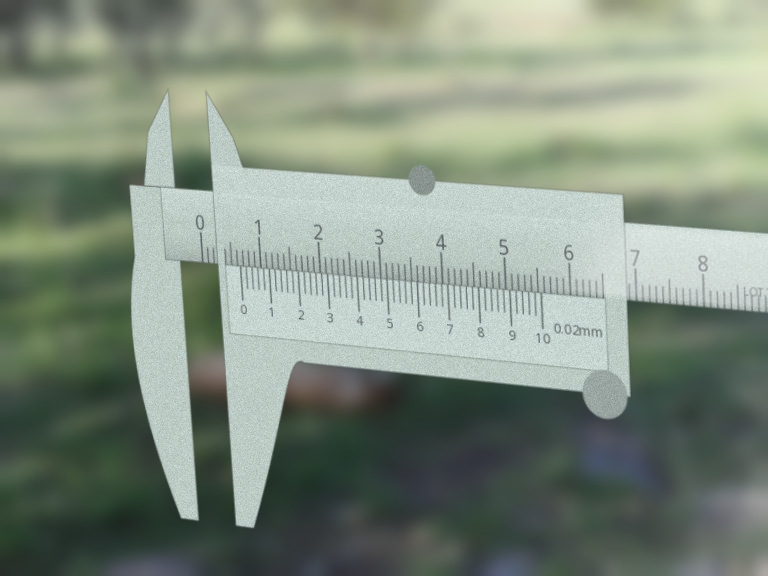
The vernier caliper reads 6.5 mm
